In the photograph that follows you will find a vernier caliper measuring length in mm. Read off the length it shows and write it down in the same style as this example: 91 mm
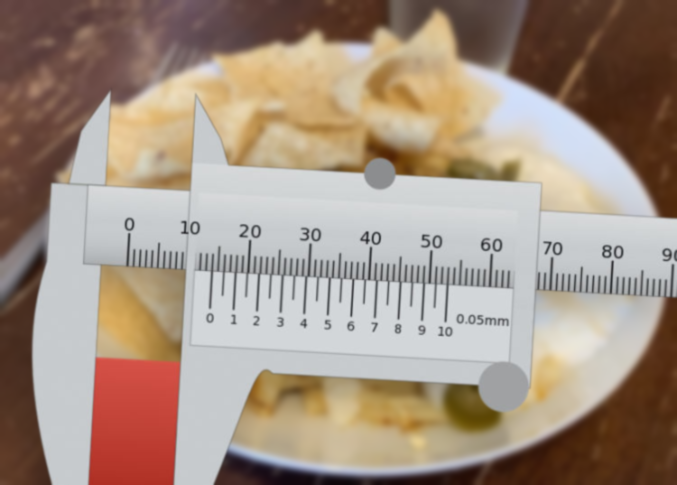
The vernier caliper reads 14.0 mm
